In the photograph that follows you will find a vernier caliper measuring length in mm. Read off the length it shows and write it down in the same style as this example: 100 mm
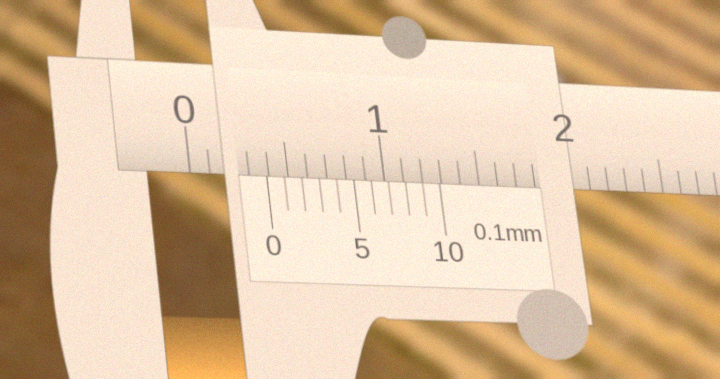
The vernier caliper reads 3.9 mm
